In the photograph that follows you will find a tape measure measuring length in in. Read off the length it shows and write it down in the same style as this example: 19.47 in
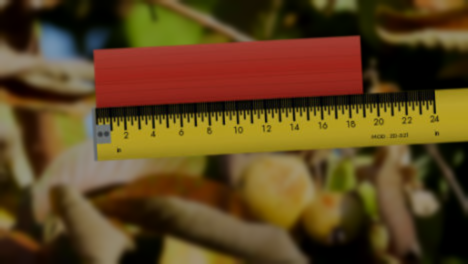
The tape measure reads 19 in
